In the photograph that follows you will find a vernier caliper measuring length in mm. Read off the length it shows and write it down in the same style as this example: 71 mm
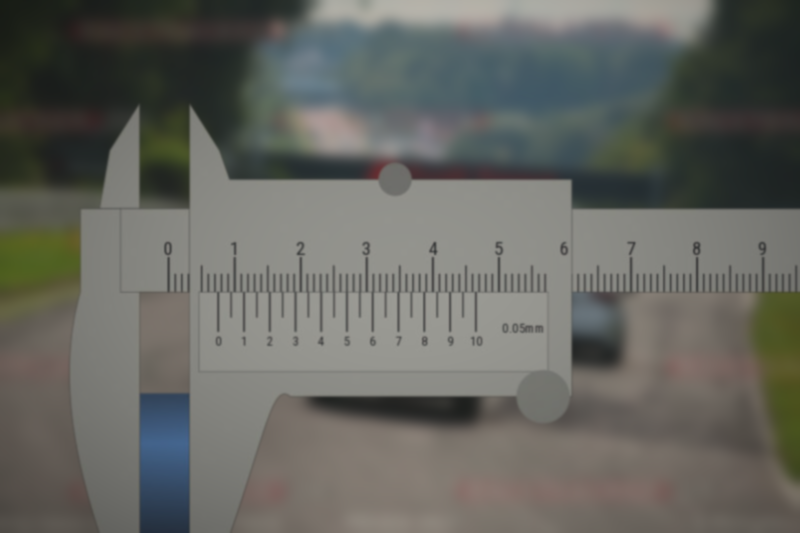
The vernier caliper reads 7.5 mm
